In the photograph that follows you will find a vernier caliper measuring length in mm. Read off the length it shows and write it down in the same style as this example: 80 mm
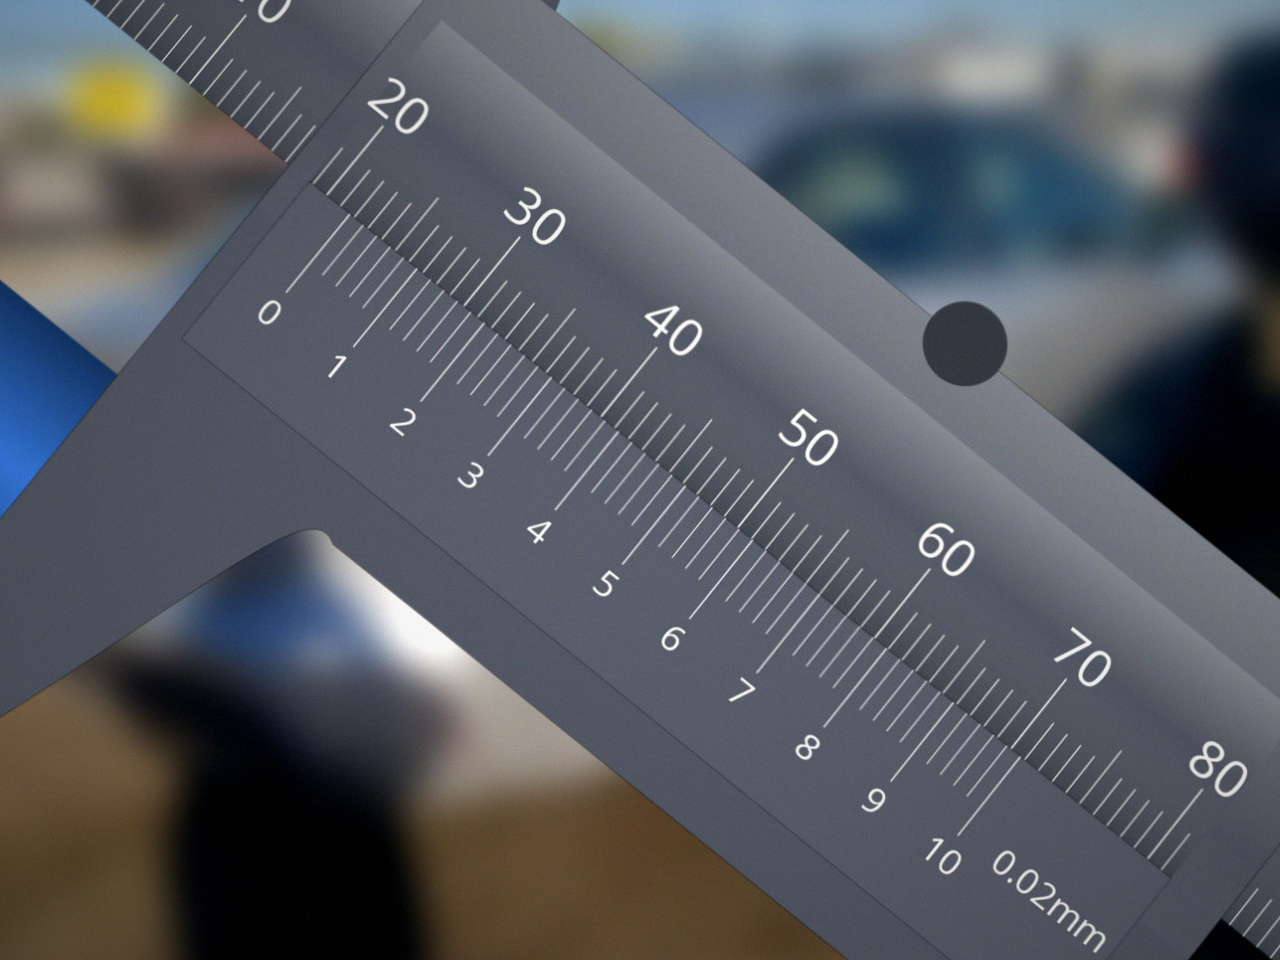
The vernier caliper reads 21.7 mm
